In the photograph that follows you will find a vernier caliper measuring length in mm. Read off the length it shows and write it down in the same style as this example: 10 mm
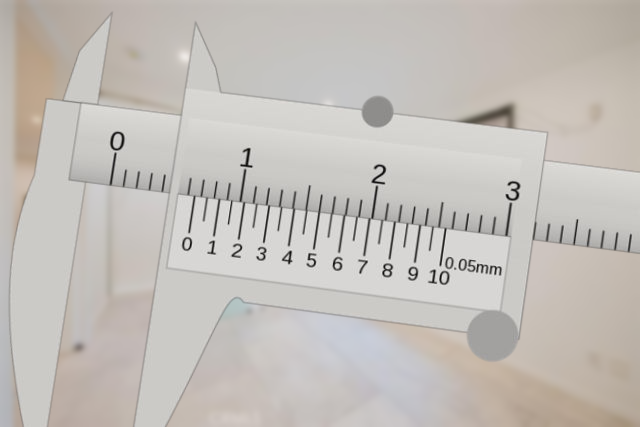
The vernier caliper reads 6.5 mm
